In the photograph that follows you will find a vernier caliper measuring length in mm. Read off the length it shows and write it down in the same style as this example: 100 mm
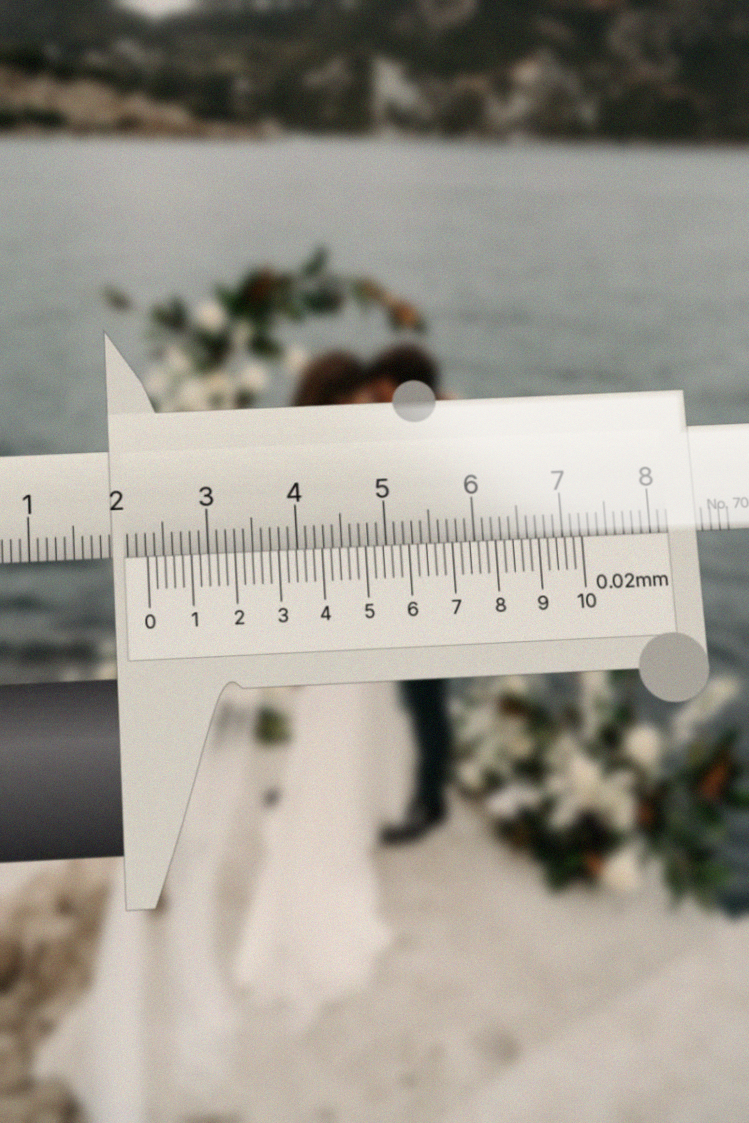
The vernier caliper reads 23.2 mm
